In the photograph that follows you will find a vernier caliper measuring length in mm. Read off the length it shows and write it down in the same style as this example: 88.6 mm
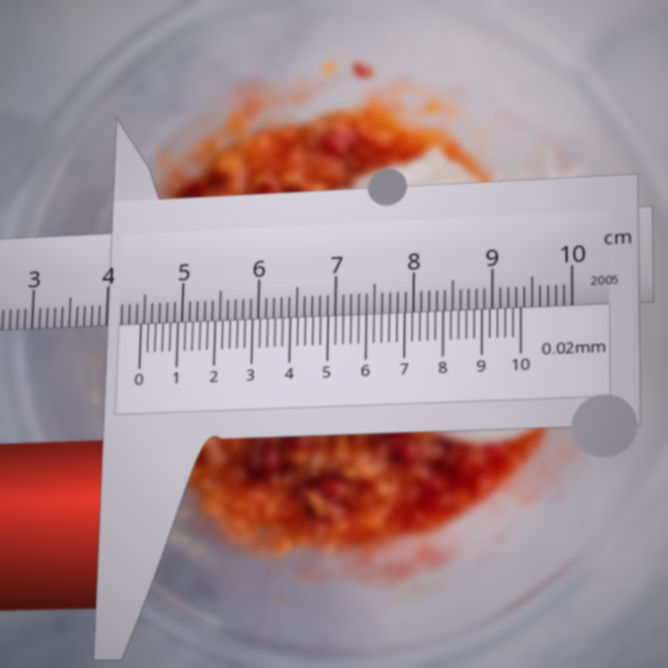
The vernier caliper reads 44.6 mm
